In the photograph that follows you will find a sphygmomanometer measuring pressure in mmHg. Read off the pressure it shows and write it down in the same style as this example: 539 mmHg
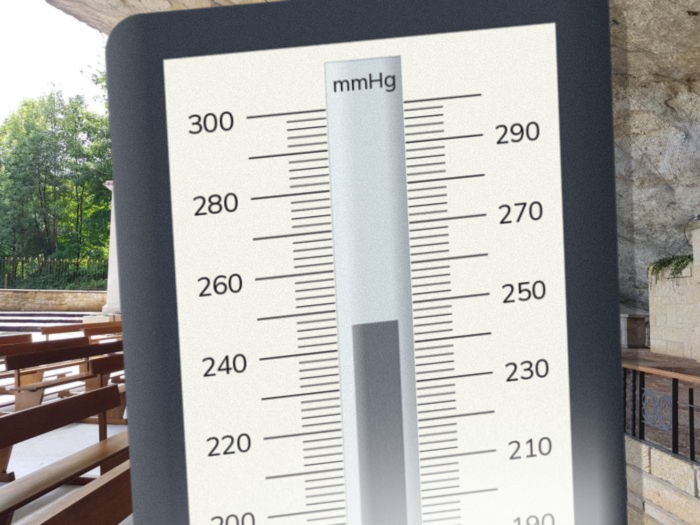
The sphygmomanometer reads 246 mmHg
